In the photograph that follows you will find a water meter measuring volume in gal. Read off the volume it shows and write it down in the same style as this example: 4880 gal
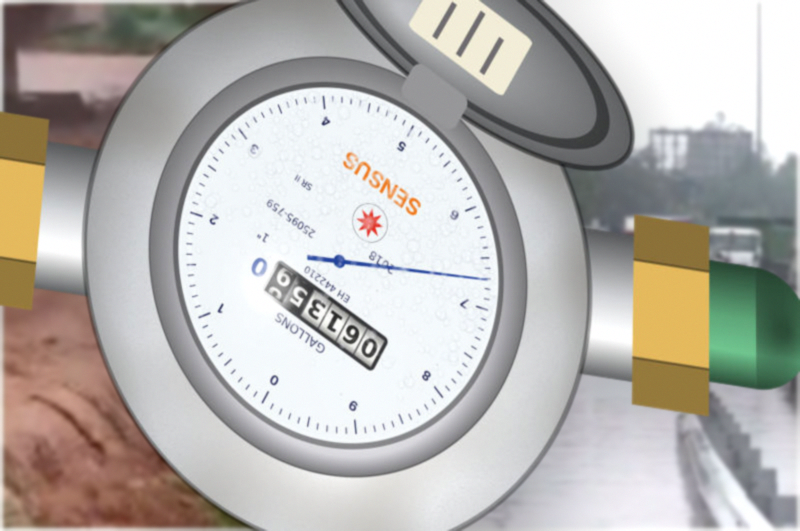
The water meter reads 613586.7 gal
